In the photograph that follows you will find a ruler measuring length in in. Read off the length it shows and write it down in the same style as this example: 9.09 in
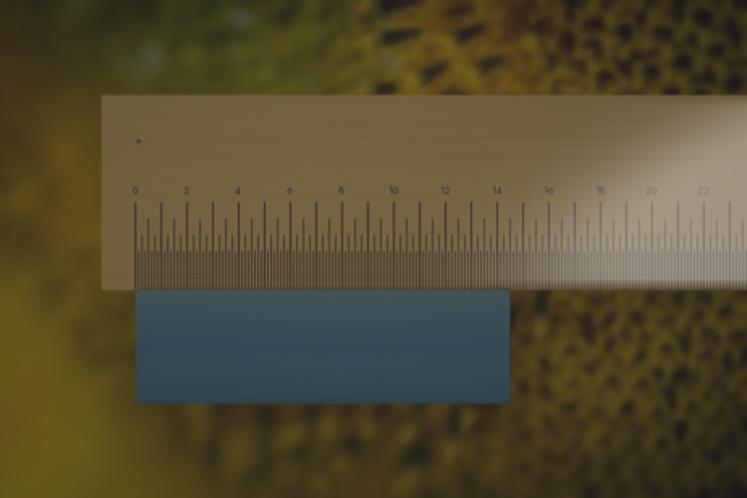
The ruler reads 14.5 in
